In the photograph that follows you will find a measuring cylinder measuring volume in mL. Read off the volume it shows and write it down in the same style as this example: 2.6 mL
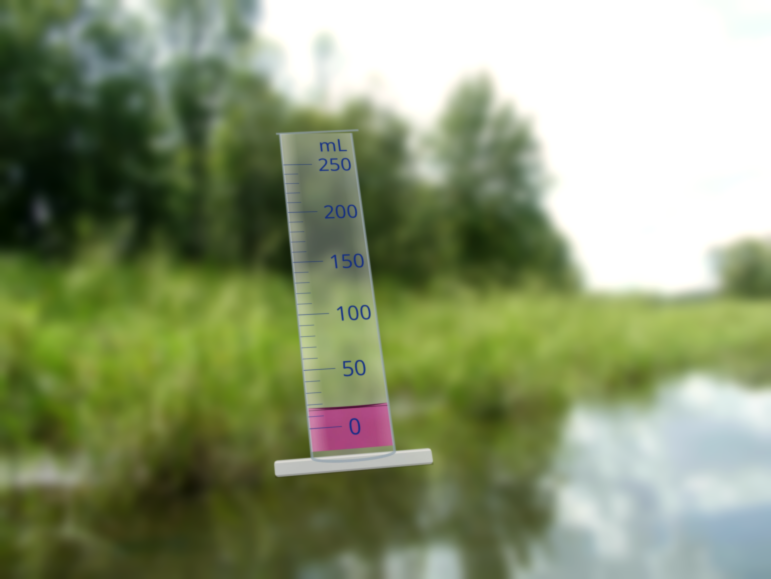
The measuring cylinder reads 15 mL
